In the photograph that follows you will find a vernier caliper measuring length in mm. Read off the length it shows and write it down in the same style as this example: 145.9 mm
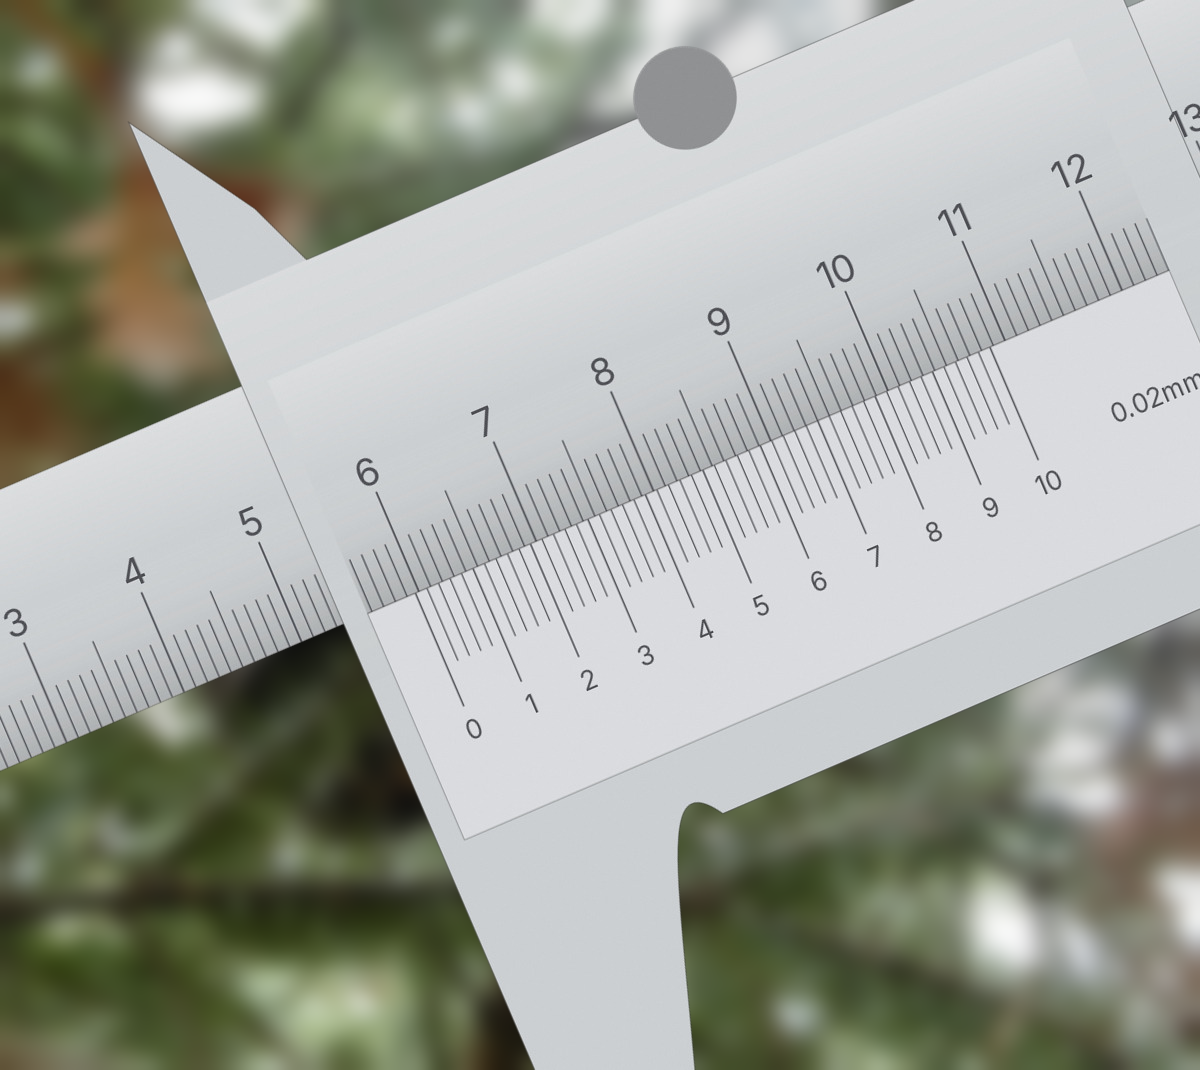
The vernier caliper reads 59.7 mm
